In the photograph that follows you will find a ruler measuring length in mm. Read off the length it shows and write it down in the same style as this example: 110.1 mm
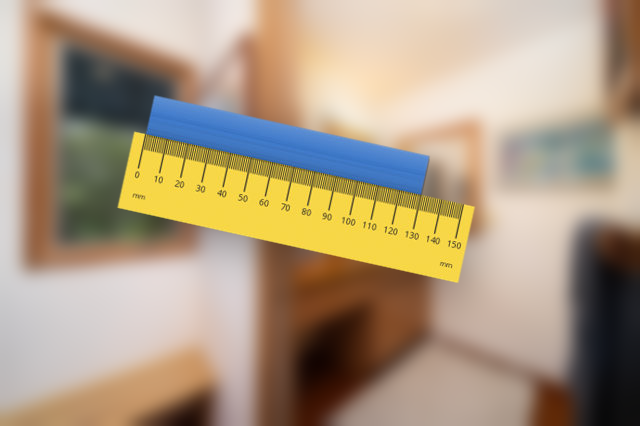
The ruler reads 130 mm
